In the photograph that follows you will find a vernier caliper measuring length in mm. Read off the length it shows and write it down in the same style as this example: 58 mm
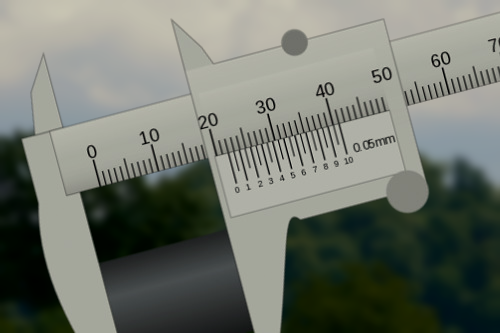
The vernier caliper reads 22.0 mm
